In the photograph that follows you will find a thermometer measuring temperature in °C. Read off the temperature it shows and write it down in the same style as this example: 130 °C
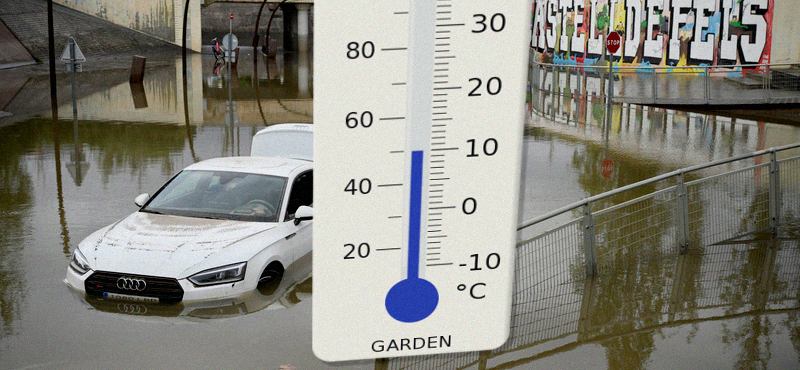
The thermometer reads 10 °C
